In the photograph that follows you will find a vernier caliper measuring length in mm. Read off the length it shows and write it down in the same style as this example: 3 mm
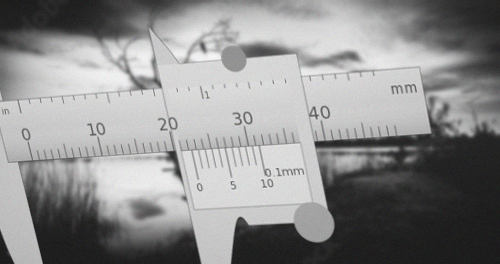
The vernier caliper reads 22.4 mm
